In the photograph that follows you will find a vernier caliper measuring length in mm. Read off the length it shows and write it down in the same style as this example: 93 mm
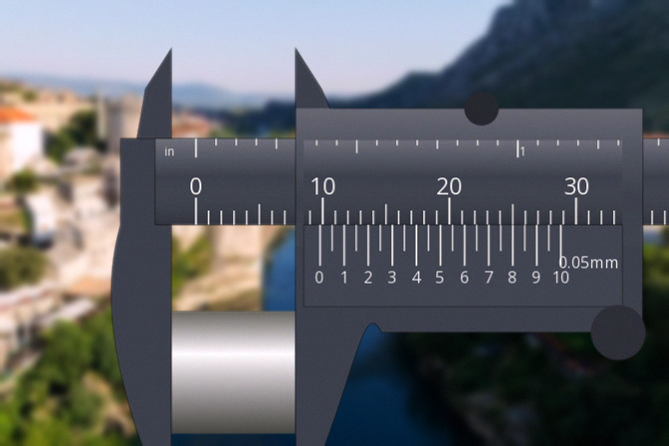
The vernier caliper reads 9.8 mm
